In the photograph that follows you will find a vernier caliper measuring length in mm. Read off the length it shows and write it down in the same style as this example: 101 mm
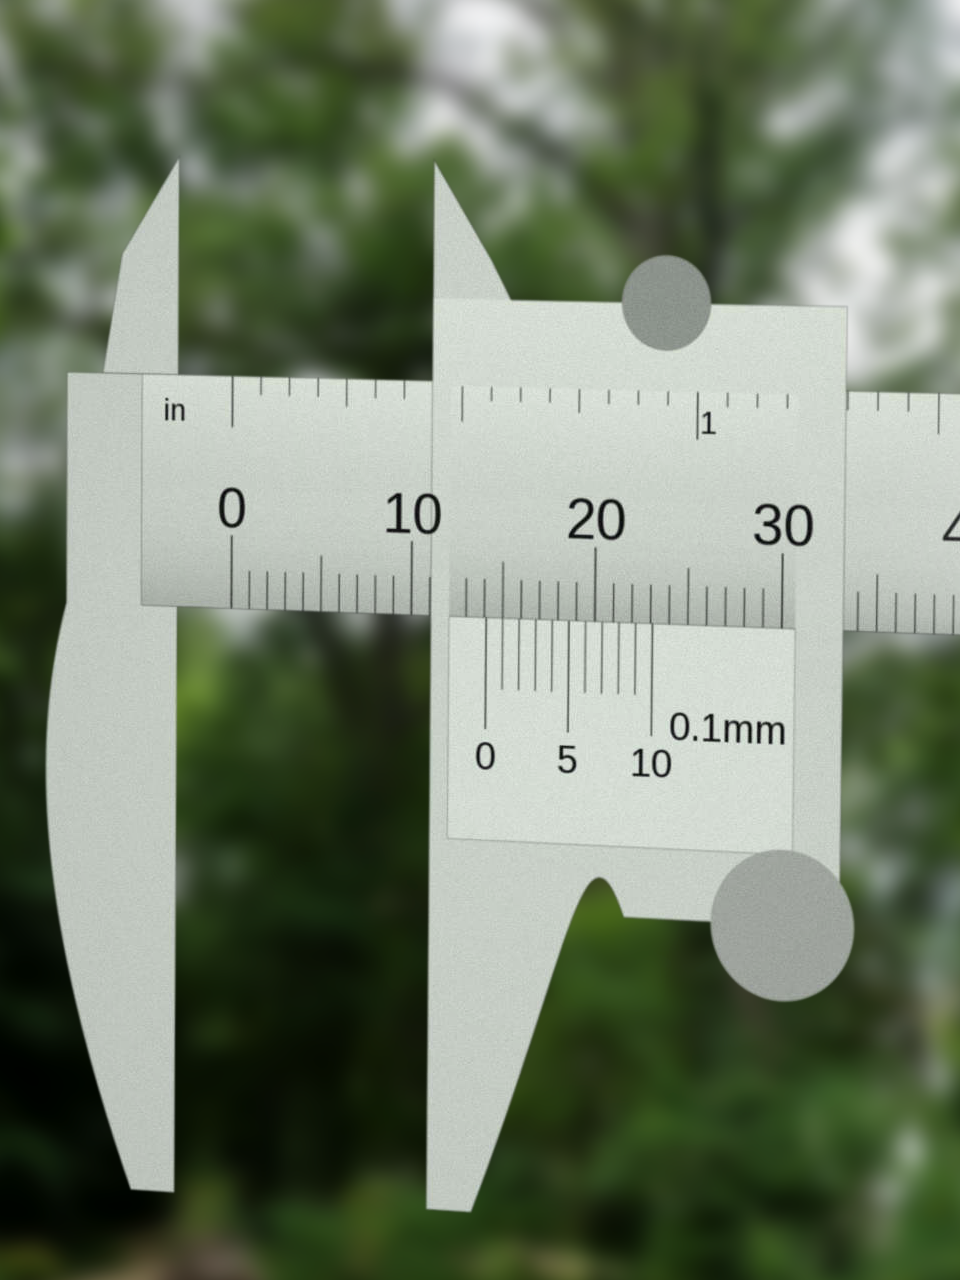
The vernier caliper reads 14.1 mm
